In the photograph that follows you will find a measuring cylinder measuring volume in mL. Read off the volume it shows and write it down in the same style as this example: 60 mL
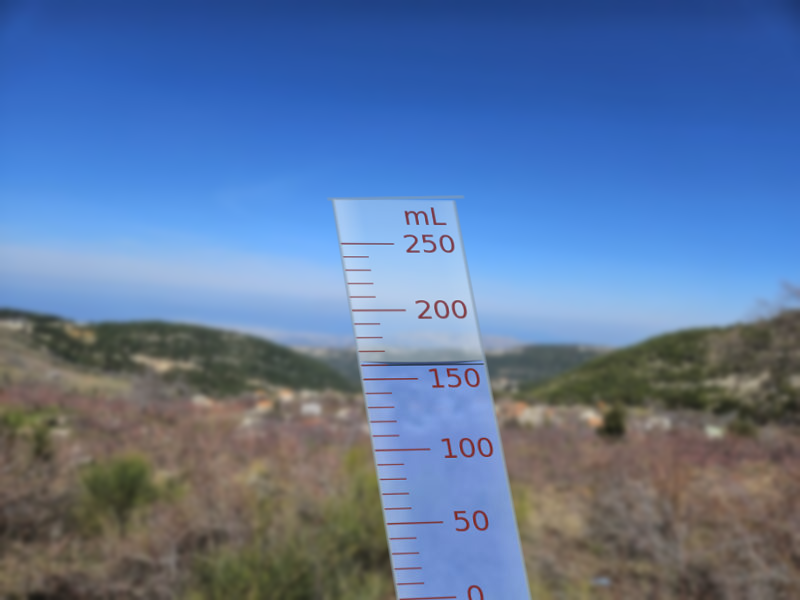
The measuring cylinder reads 160 mL
